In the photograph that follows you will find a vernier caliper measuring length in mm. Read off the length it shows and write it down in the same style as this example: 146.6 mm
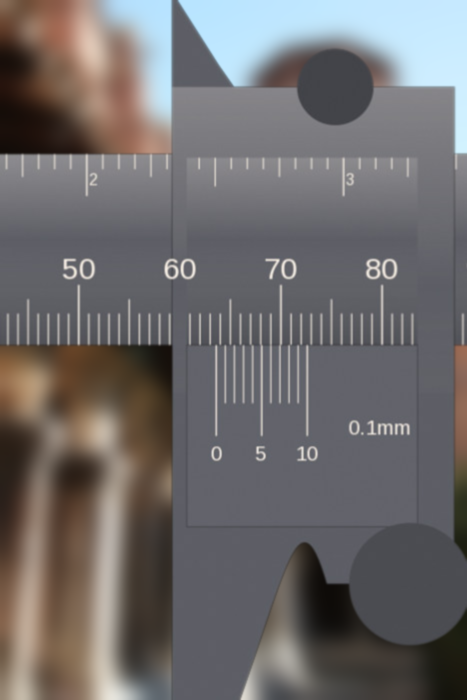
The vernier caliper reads 63.6 mm
